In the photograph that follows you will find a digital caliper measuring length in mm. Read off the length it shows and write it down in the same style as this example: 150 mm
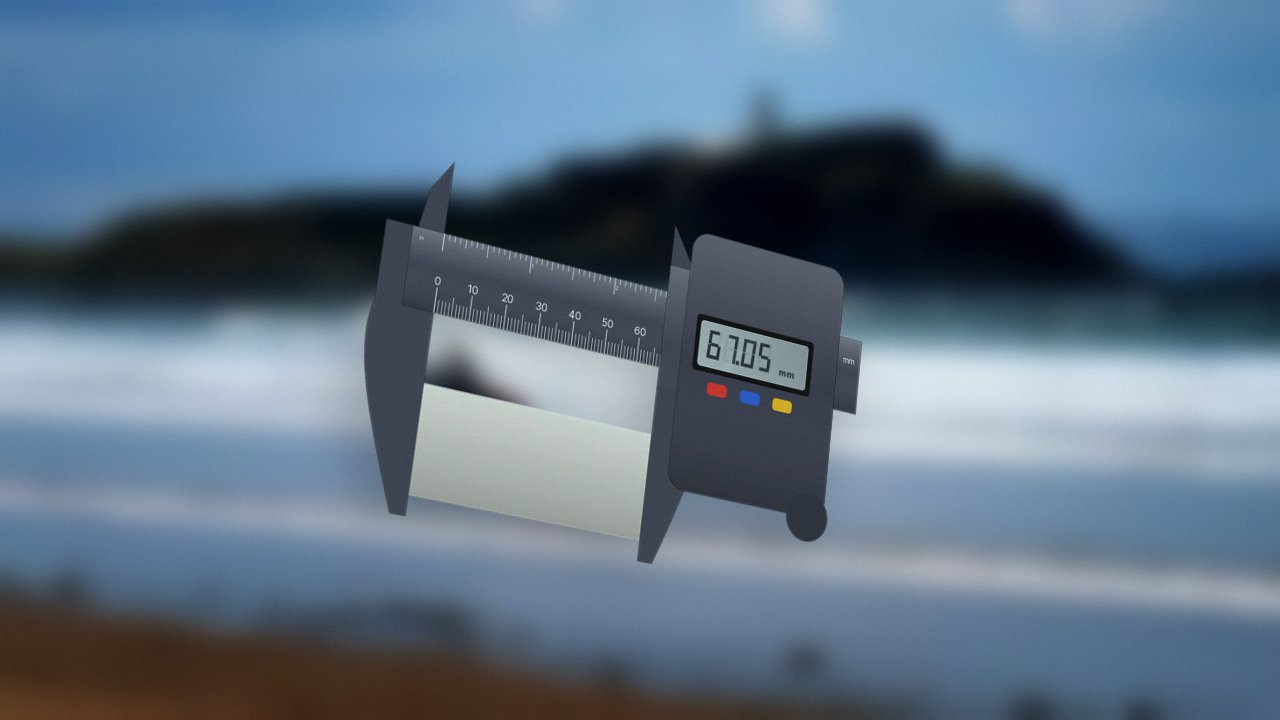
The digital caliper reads 67.05 mm
